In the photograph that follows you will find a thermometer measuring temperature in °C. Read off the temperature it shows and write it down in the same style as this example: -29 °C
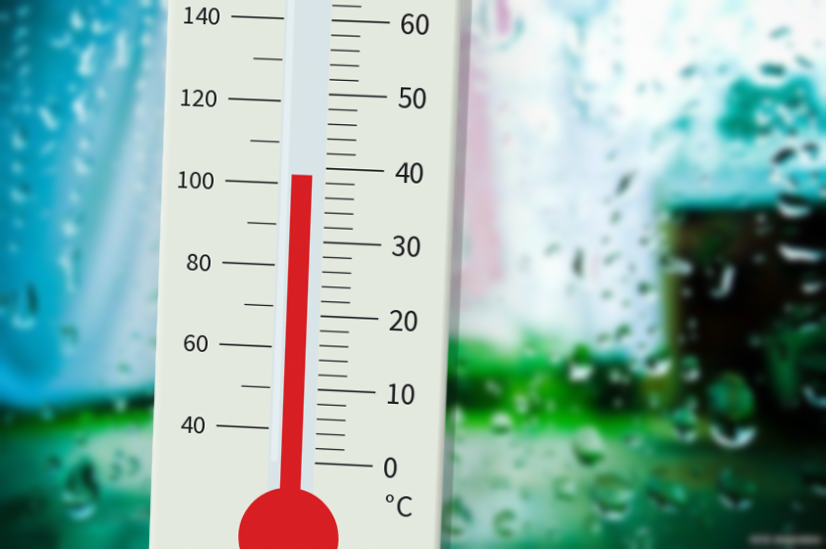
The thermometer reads 39 °C
